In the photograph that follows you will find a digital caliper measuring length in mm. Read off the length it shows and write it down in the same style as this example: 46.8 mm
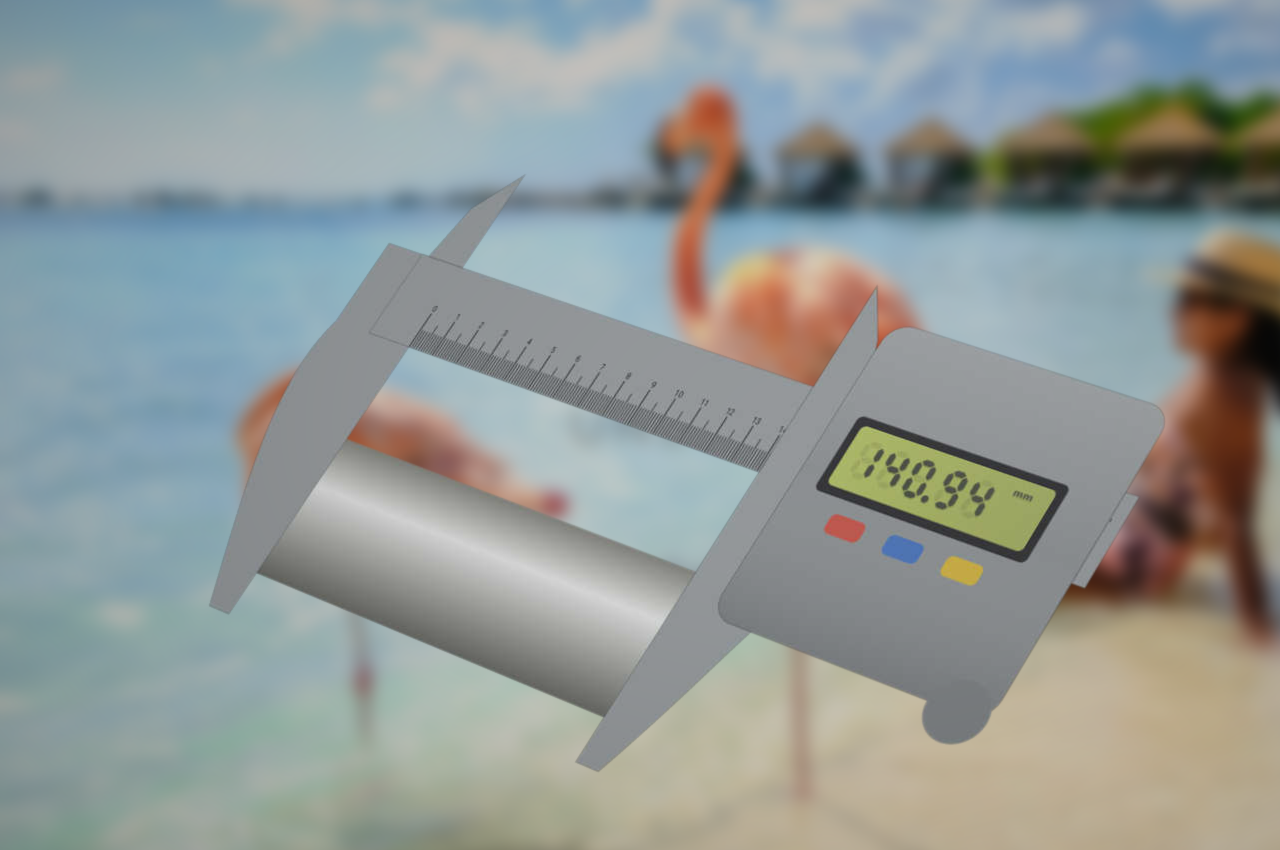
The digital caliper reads 140.94 mm
